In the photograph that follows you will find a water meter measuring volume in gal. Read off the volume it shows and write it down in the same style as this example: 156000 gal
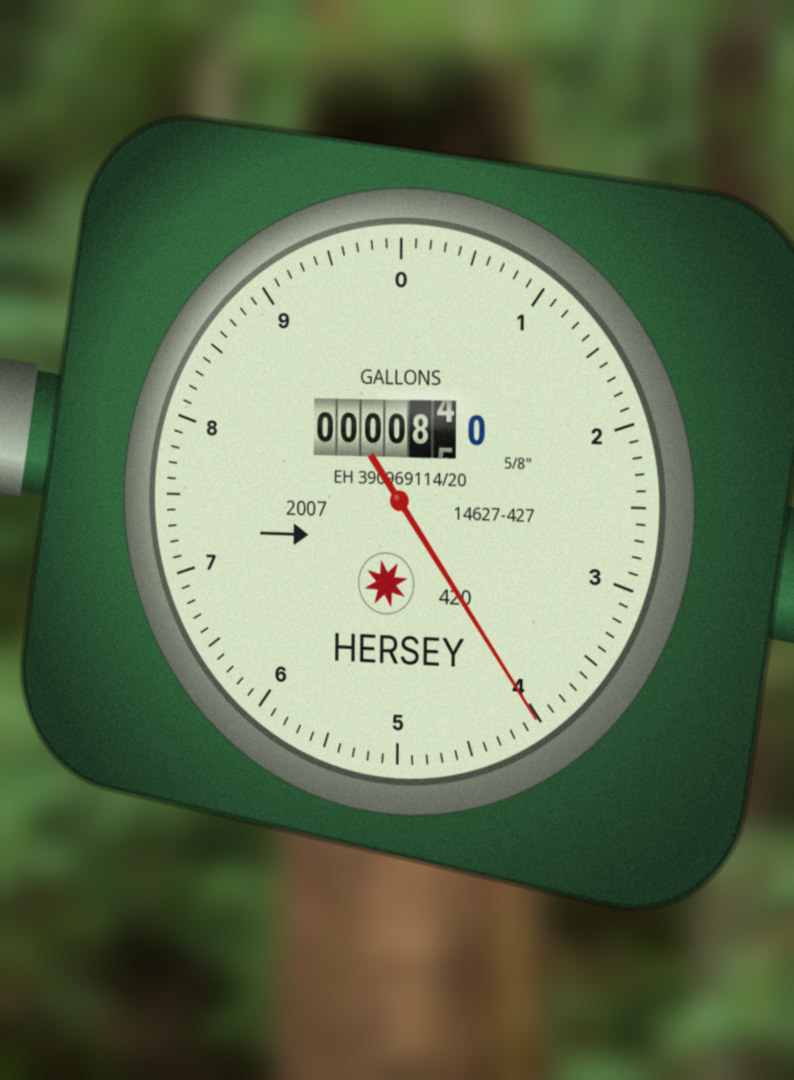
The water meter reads 844.0 gal
